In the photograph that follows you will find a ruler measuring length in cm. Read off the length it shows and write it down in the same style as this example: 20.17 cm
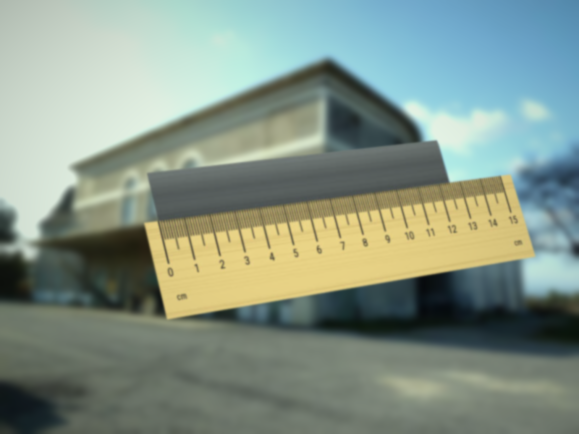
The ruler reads 12.5 cm
